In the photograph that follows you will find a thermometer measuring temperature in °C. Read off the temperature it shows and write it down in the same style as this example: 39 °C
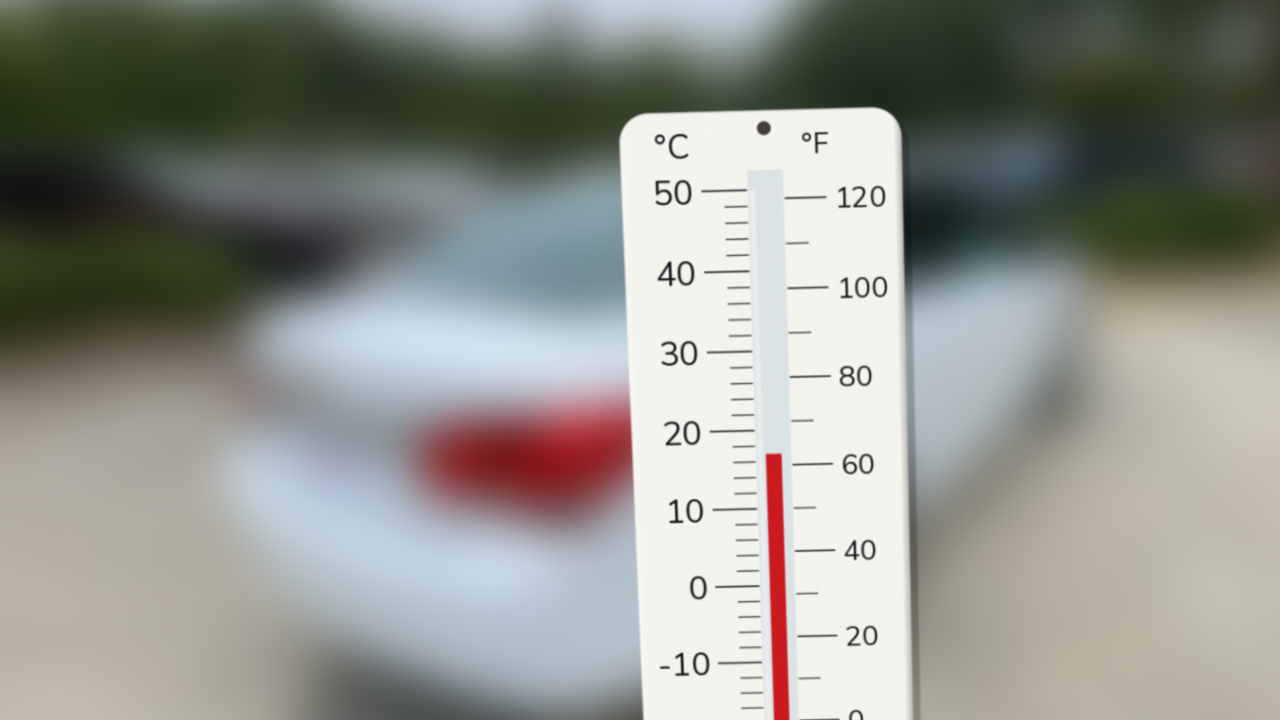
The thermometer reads 17 °C
